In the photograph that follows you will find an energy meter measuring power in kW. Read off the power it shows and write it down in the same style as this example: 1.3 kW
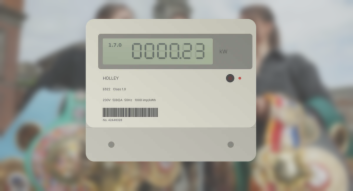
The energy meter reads 0.23 kW
